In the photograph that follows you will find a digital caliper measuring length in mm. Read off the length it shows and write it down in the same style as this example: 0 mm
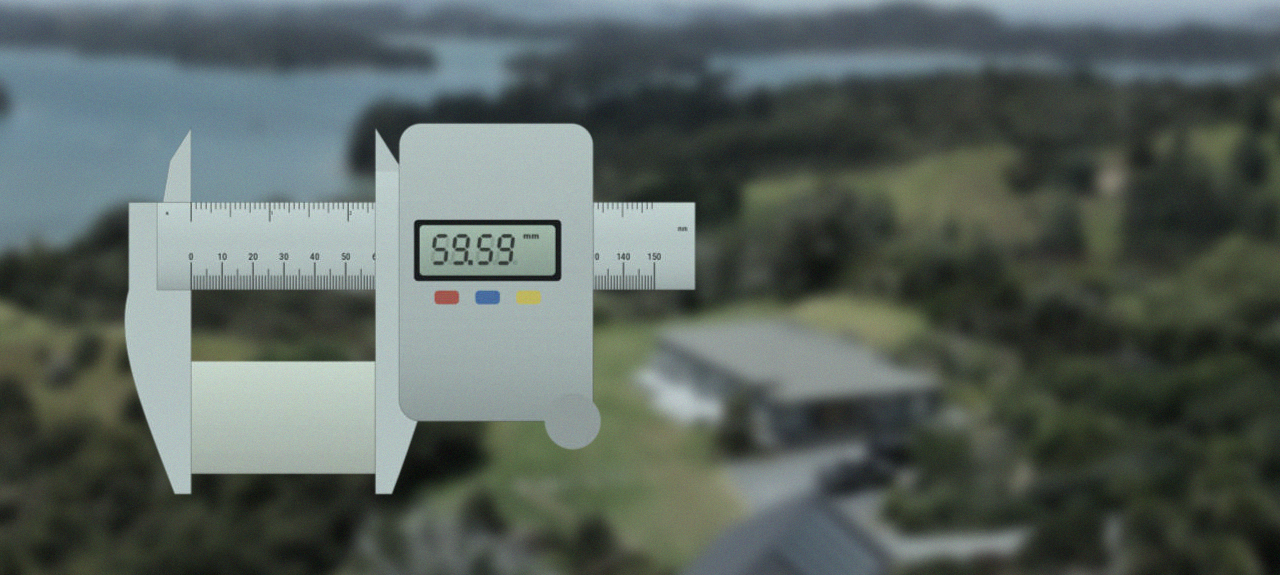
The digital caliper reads 59.59 mm
